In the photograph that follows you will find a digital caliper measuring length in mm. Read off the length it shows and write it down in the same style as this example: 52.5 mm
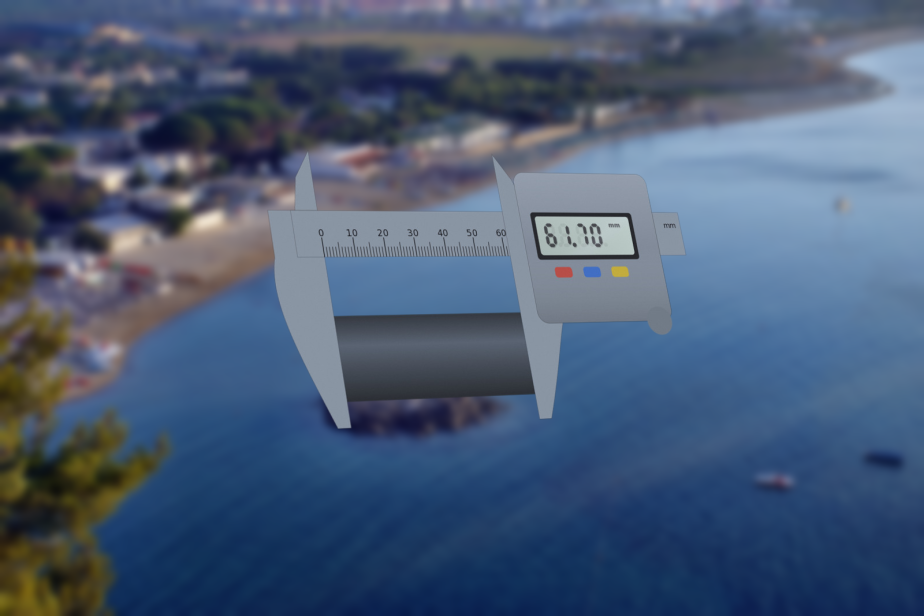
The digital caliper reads 61.70 mm
